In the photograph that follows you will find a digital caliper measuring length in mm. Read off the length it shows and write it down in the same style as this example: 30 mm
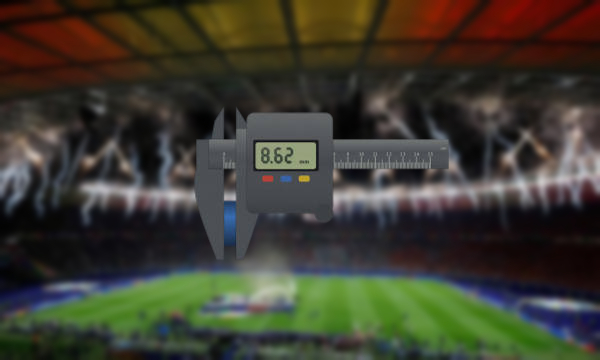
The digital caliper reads 8.62 mm
